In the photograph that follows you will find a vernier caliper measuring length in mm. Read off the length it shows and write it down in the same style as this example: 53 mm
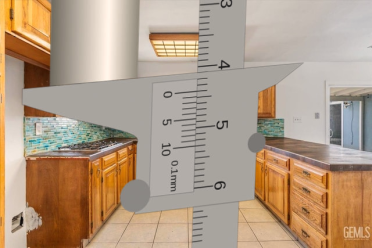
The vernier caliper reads 44.0 mm
